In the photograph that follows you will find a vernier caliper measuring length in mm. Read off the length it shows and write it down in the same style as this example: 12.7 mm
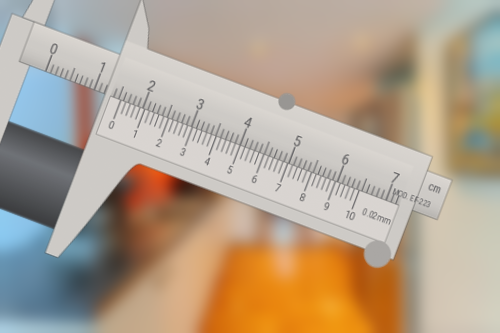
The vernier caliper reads 15.5 mm
